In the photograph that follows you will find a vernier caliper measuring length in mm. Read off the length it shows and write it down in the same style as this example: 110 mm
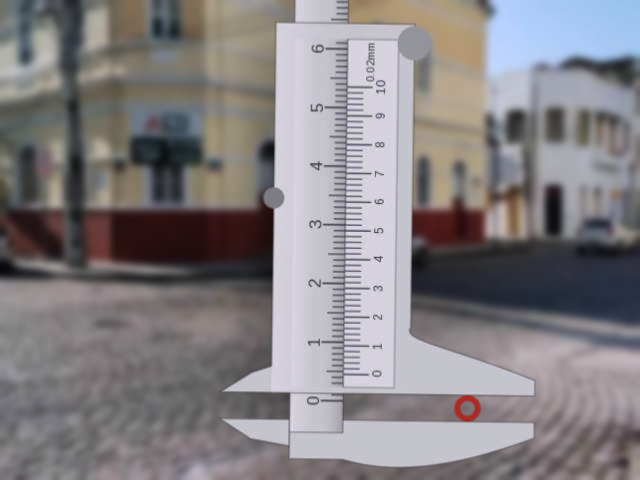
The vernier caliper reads 4.5 mm
